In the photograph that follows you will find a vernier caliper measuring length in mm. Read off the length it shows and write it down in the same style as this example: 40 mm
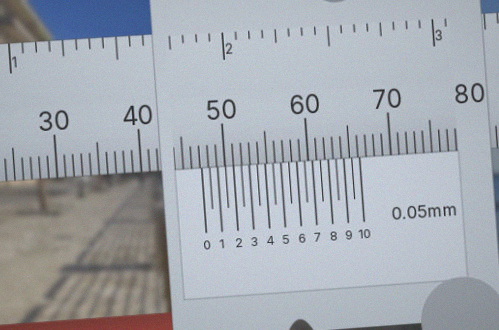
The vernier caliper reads 47.2 mm
